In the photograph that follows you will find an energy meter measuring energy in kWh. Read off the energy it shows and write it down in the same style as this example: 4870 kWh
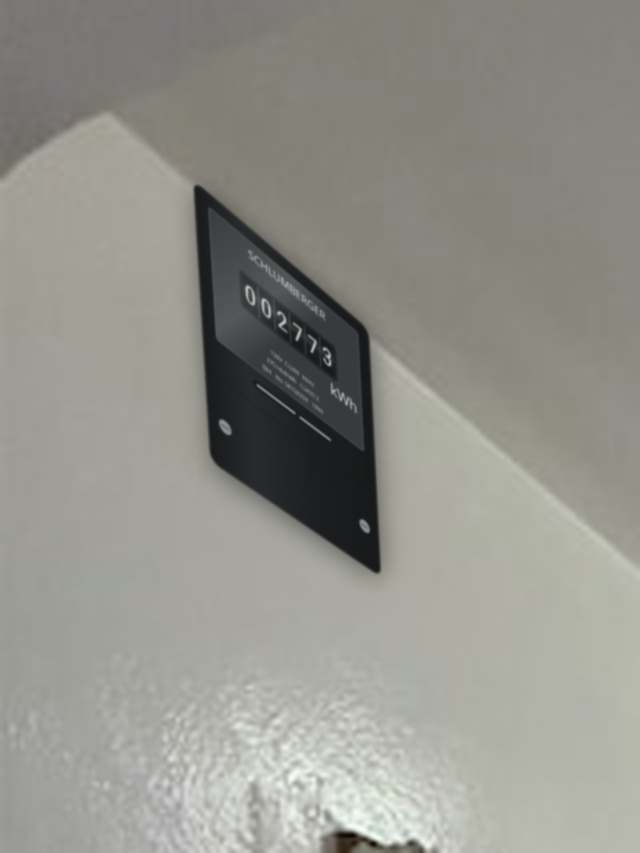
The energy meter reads 2773 kWh
